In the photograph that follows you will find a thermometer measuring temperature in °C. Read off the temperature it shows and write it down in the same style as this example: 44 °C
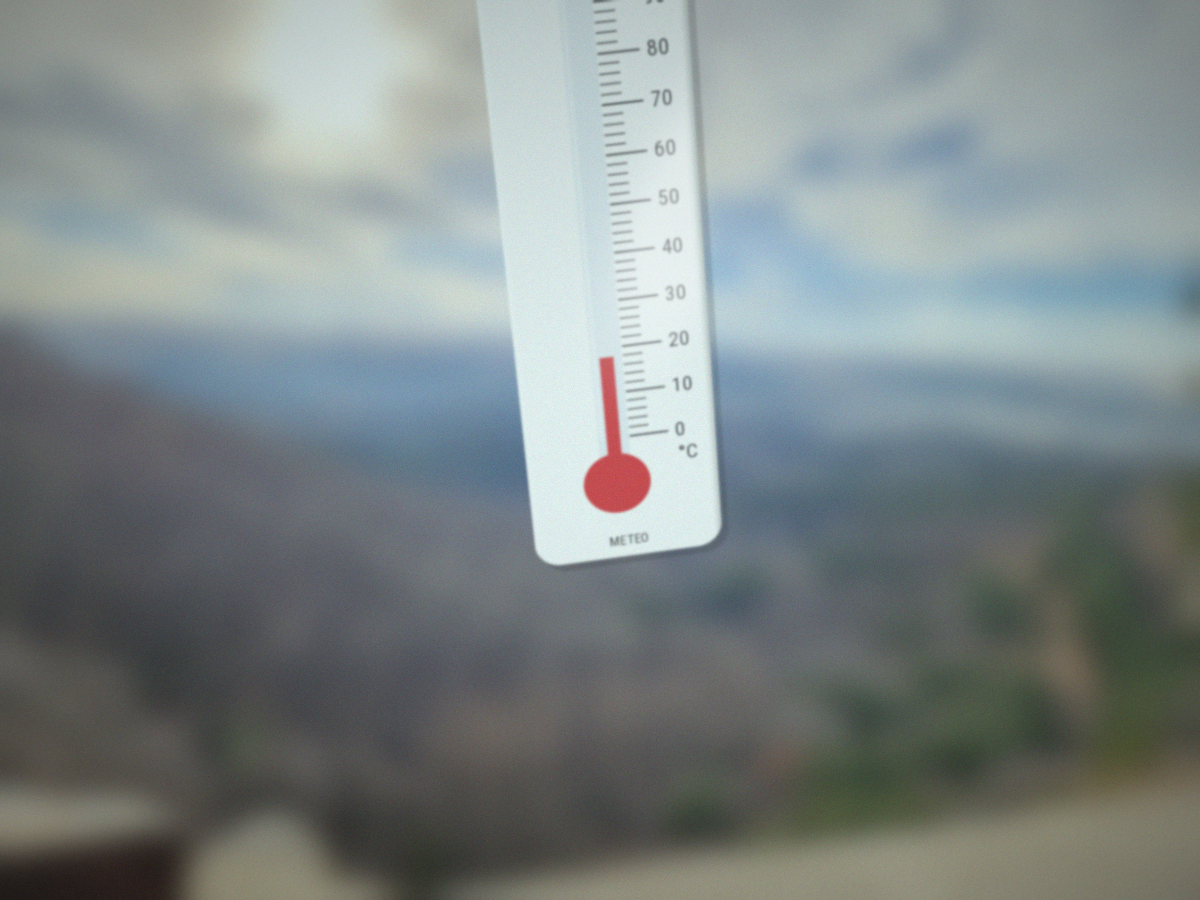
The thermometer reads 18 °C
